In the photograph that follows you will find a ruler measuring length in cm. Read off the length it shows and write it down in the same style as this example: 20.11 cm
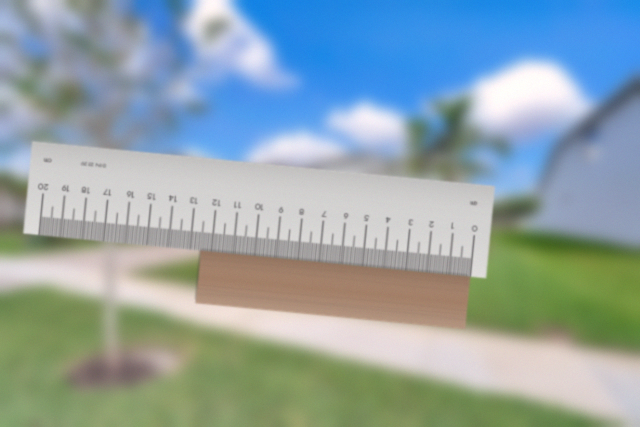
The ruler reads 12.5 cm
